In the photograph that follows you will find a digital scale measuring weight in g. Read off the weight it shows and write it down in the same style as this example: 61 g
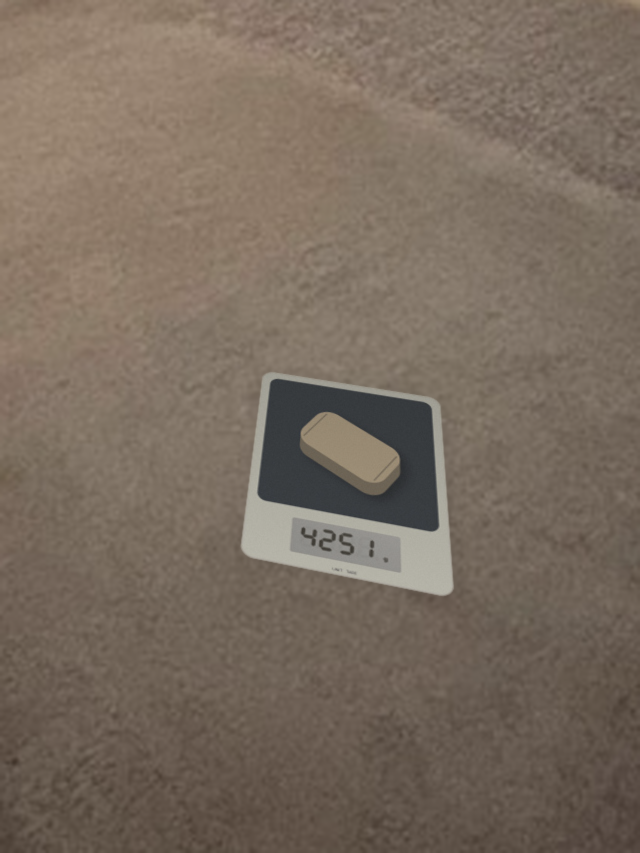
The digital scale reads 4251 g
